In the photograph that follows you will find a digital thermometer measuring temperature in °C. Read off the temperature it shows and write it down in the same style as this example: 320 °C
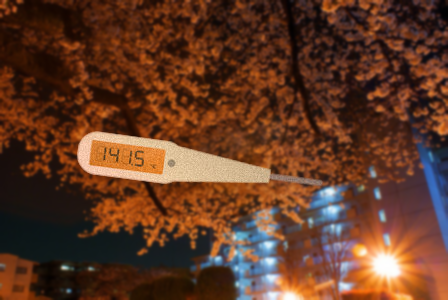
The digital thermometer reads 141.5 °C
